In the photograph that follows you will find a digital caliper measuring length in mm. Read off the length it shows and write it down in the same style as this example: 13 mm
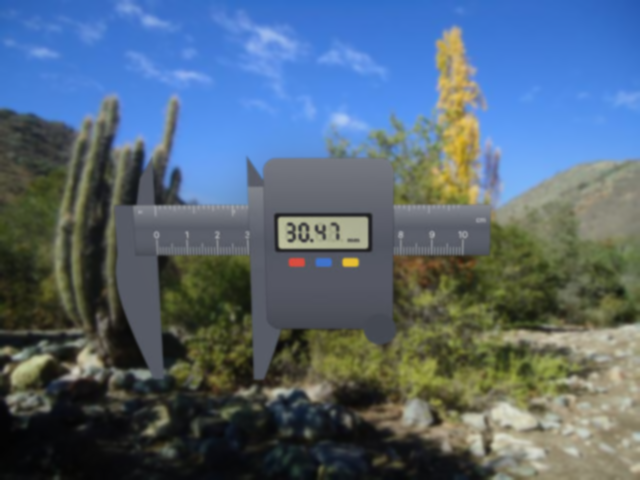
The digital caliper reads 30.47 mm
